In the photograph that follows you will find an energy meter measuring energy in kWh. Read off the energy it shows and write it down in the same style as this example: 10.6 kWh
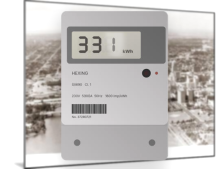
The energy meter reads 331 kWh
